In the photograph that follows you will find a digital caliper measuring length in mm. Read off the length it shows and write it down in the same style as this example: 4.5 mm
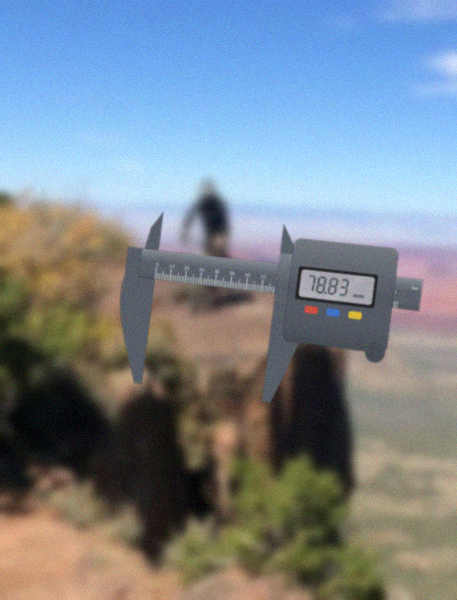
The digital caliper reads 78.83 mm
